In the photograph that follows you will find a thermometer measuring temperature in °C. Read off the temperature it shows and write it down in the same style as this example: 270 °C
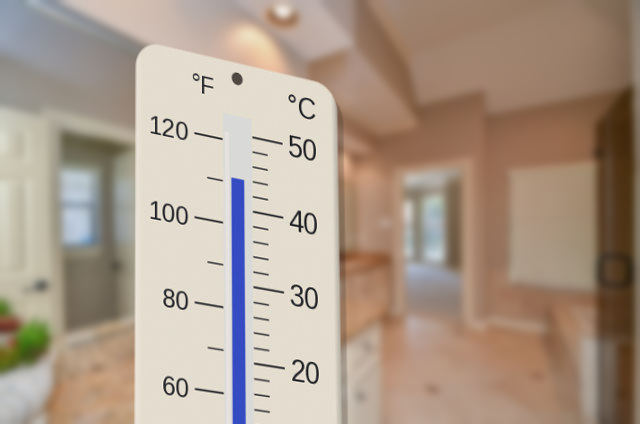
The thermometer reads 44 °C
